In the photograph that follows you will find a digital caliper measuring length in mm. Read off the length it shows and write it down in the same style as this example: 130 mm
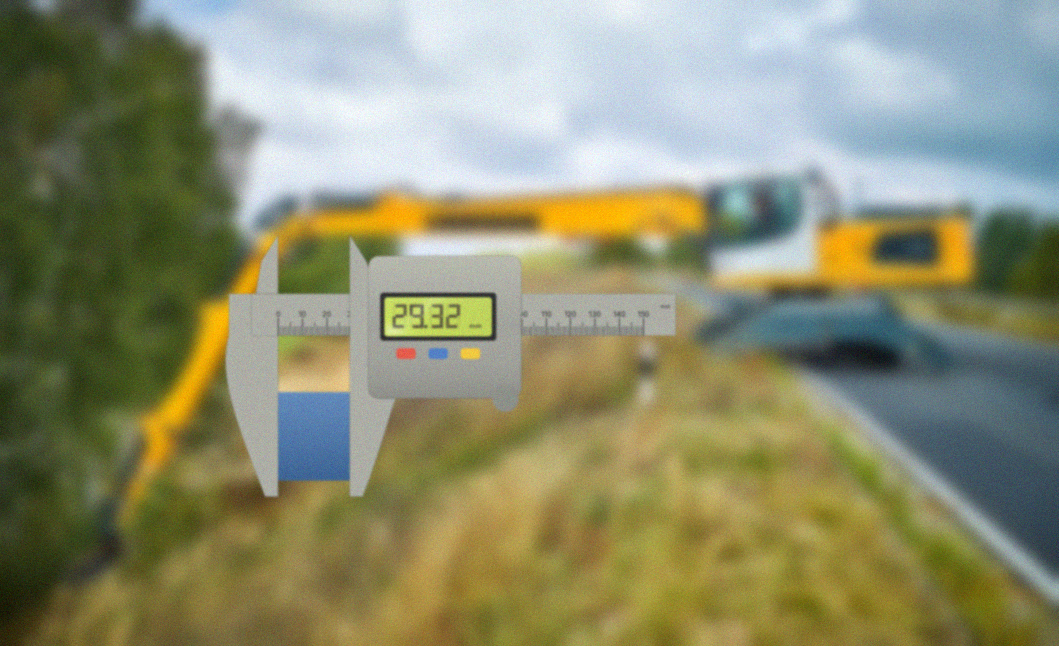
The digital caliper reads 29.32 mm
